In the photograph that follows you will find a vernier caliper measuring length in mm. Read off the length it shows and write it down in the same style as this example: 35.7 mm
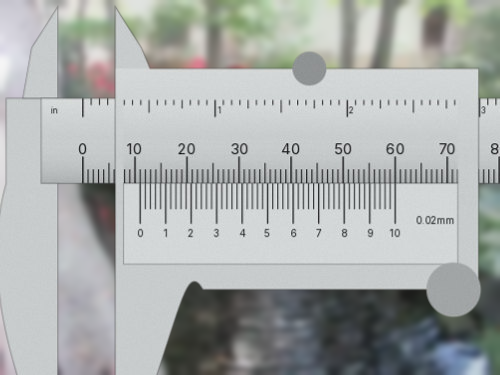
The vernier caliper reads 11.0 mm
